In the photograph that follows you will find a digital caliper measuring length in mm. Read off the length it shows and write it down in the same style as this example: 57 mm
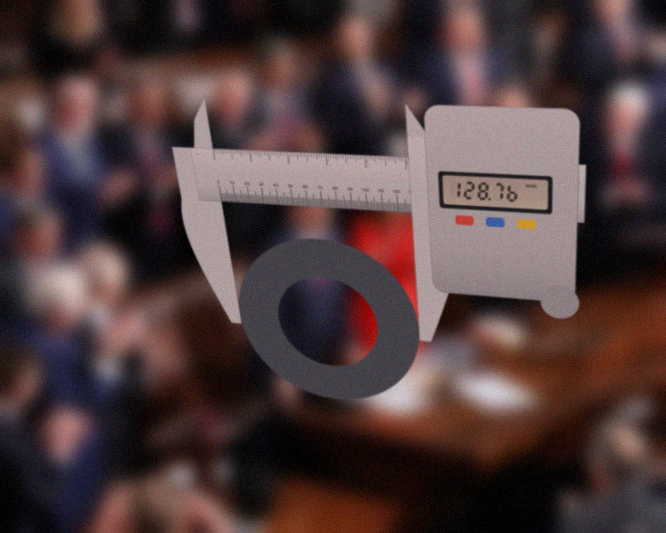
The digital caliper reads 128.76 mm
